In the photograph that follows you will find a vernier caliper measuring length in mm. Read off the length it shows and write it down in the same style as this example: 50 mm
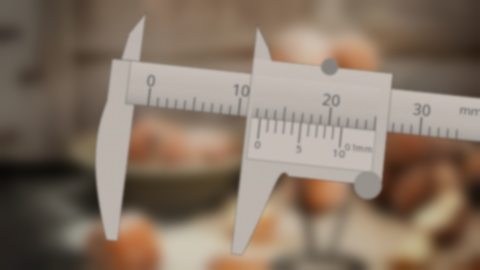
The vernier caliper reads 12.4 mm
